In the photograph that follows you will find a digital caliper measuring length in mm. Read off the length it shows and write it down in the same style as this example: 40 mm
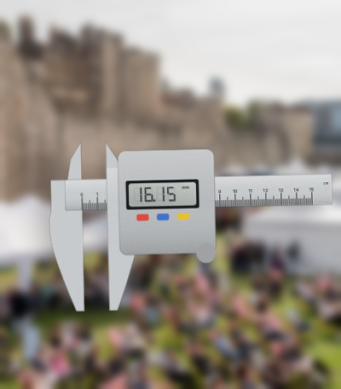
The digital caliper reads 16.15 mm
